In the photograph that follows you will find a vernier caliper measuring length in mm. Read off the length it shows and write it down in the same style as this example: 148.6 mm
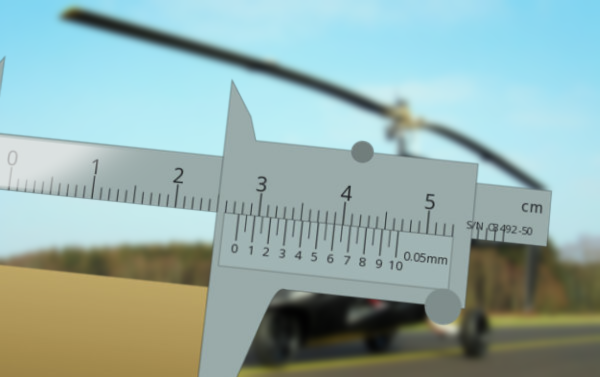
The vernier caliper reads 27.6 mm
